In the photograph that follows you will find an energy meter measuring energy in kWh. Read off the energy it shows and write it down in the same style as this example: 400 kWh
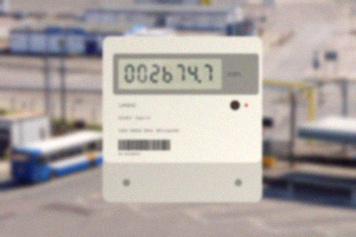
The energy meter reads 2674.7 kWh
